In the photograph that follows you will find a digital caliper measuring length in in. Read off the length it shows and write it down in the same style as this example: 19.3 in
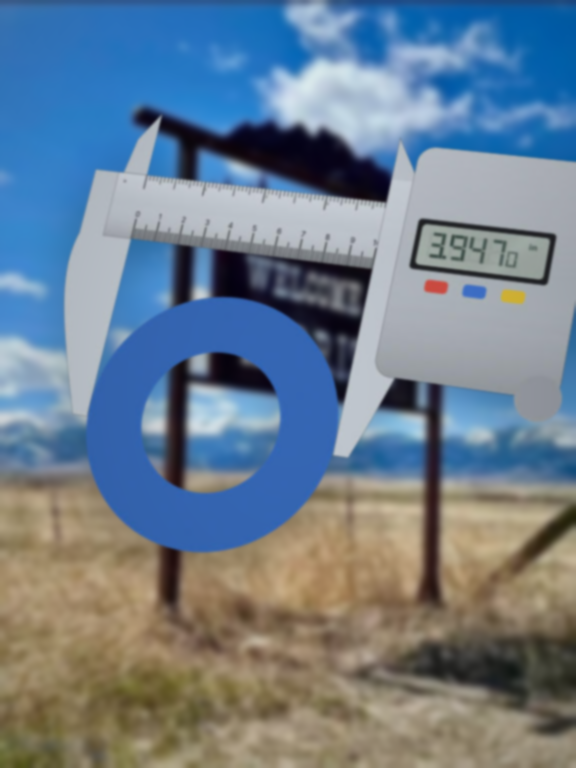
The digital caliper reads 3.9470 in
